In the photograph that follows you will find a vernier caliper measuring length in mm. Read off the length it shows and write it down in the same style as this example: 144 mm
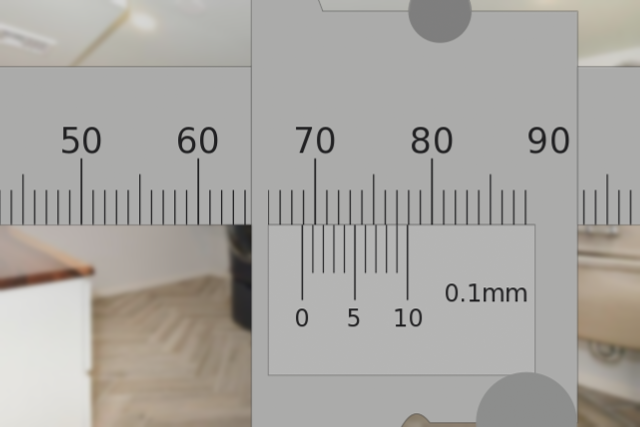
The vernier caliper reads 68.9 mm
